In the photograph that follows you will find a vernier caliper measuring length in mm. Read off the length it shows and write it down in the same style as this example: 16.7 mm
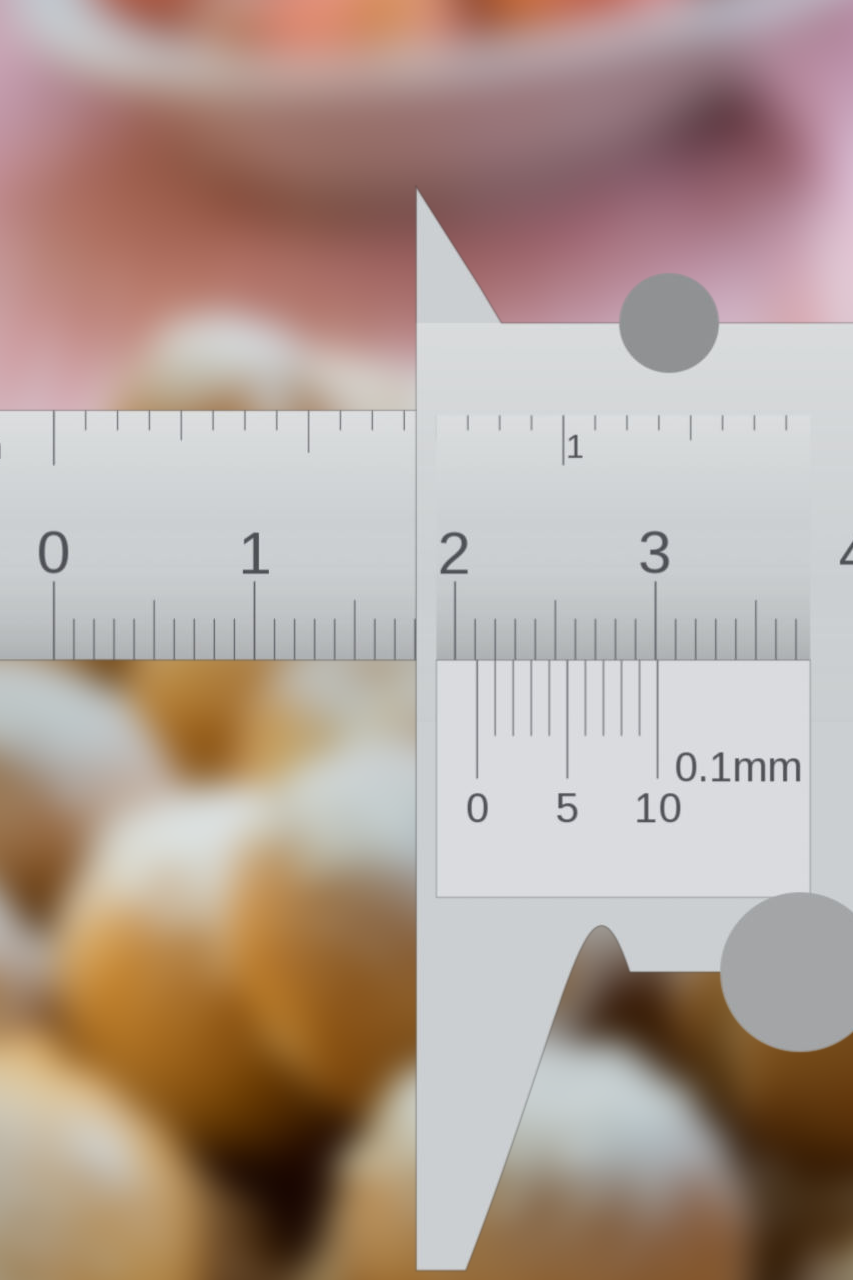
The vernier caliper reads 21.1 mm
